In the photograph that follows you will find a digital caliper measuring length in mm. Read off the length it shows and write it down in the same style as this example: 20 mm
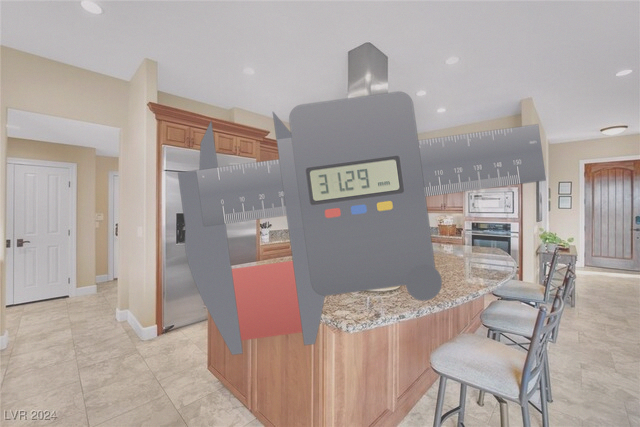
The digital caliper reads 31.29 mm
